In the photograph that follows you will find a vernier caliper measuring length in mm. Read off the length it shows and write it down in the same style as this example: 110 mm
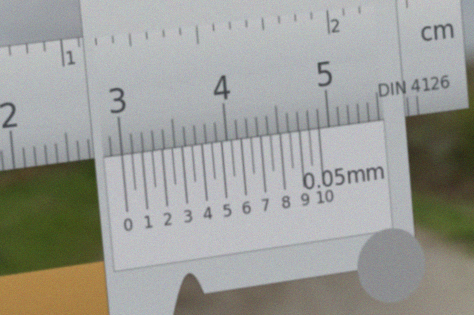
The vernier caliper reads 30.0 mm
